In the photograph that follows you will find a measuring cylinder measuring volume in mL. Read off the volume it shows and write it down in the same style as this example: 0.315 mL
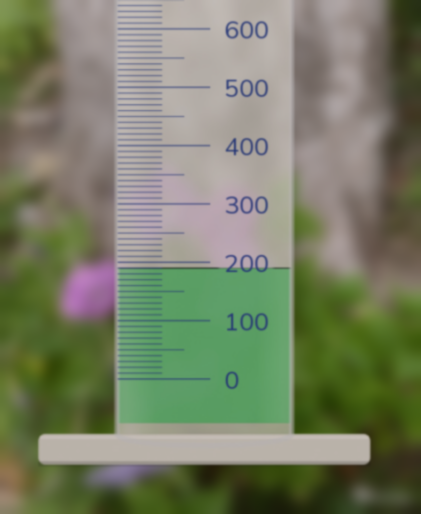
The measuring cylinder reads 190 mL
